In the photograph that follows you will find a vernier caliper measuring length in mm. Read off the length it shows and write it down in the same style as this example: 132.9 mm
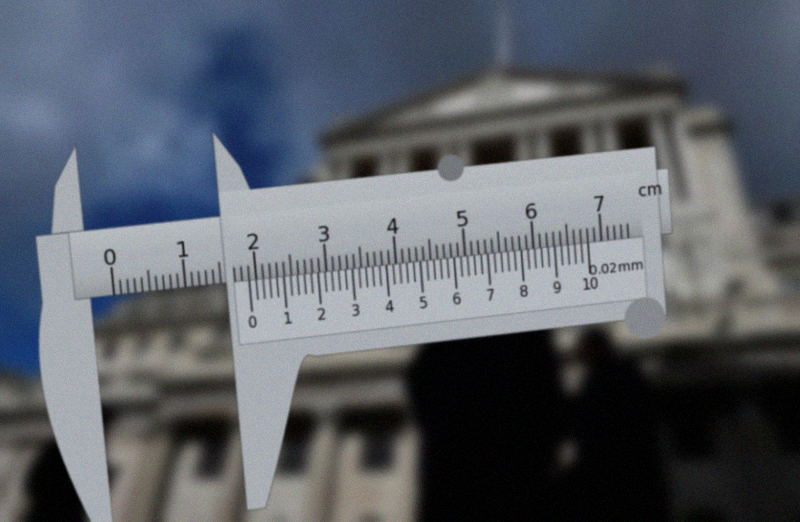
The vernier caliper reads 19.0 mm
